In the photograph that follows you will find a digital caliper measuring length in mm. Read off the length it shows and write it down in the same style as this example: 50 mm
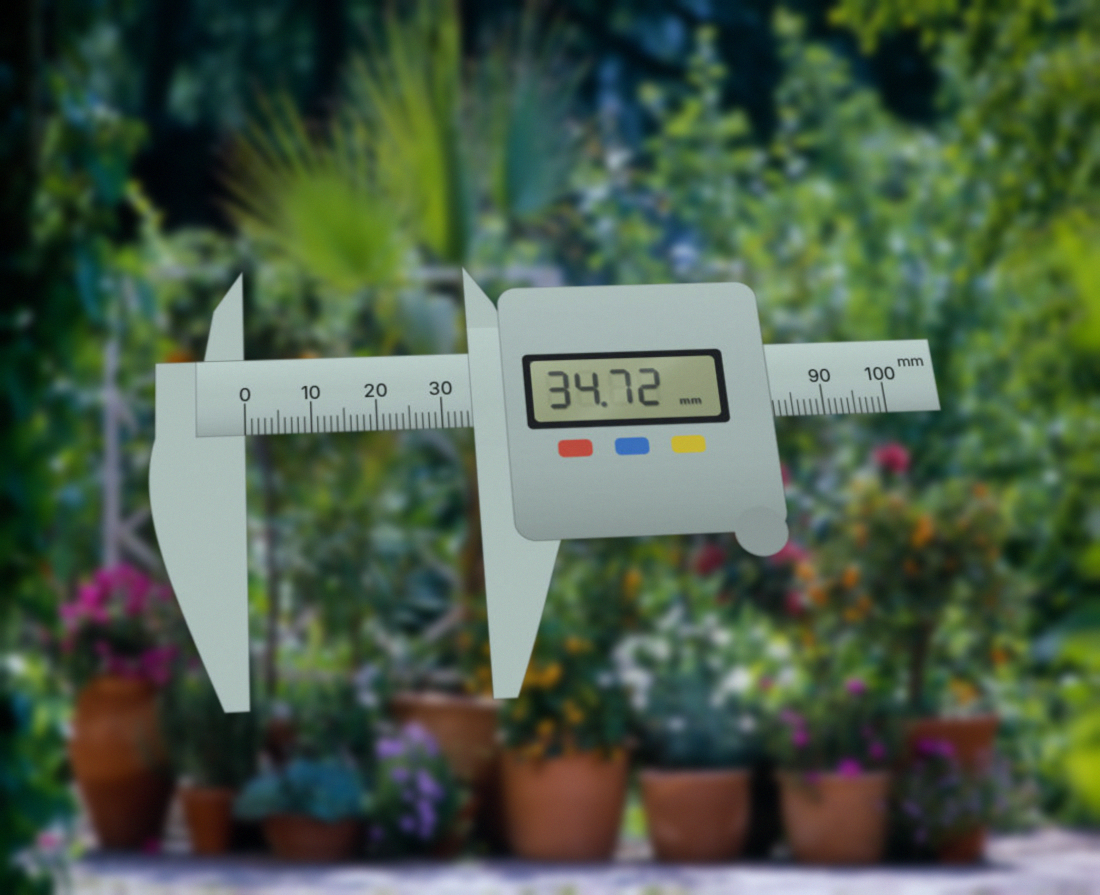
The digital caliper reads 34.72 mm
